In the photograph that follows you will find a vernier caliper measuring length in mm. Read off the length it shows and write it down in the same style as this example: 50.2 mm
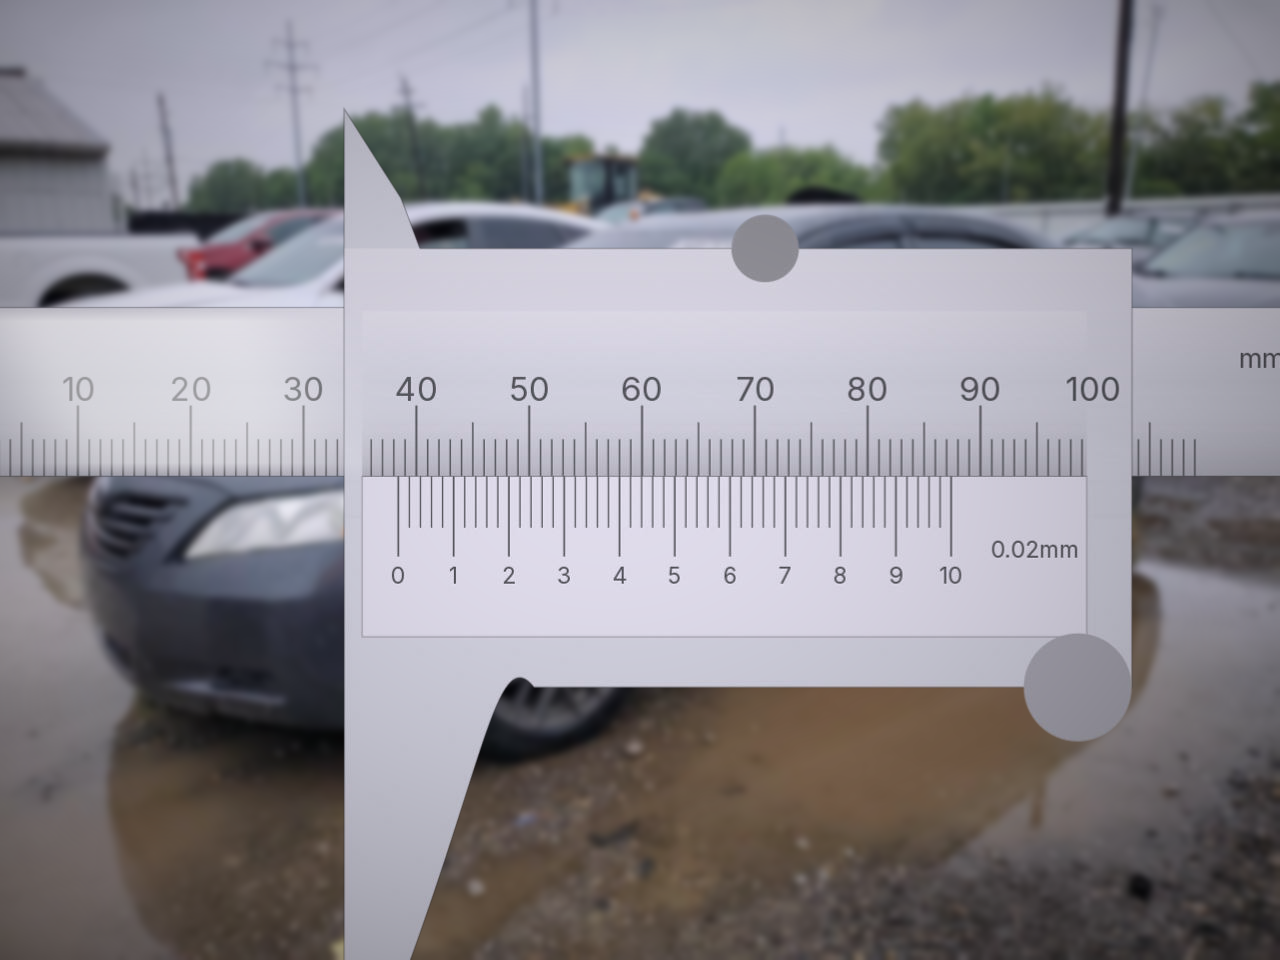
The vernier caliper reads 38.4 mm
